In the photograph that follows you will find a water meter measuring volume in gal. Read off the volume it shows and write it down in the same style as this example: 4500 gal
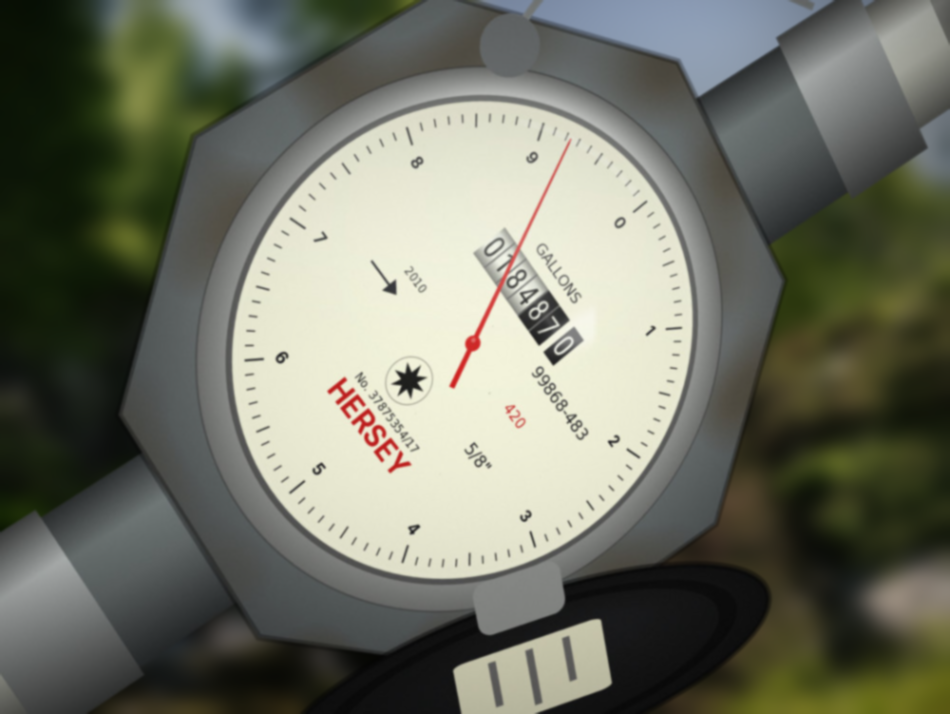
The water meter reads 184869.2 gal
